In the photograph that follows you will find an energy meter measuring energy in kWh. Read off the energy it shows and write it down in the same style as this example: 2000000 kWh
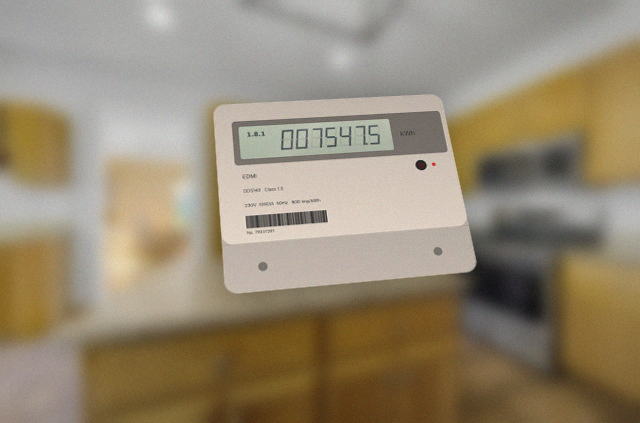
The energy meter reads 7547.5 kWh
